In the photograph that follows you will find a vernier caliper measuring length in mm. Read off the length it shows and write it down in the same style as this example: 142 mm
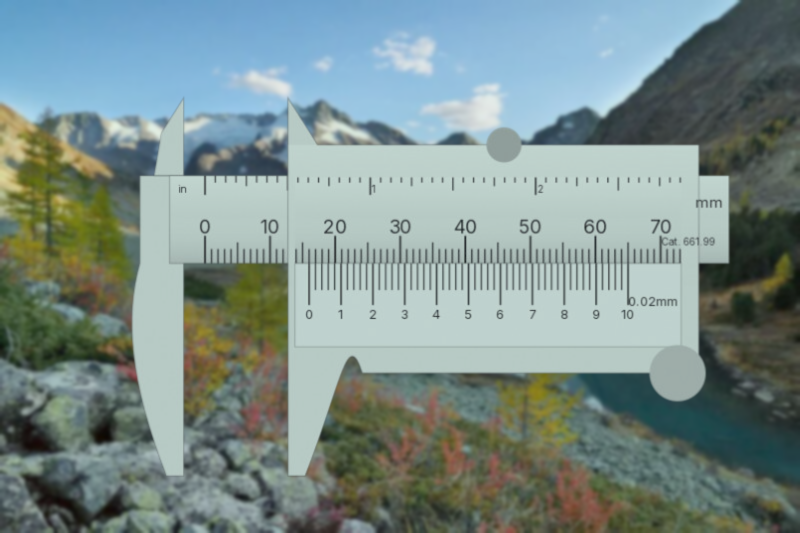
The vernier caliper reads 16.0 mm
